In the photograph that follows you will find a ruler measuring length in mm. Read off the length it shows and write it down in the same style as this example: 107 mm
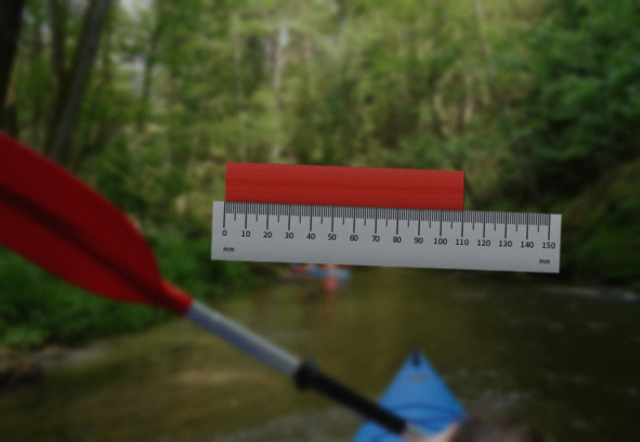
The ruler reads 110 mm
